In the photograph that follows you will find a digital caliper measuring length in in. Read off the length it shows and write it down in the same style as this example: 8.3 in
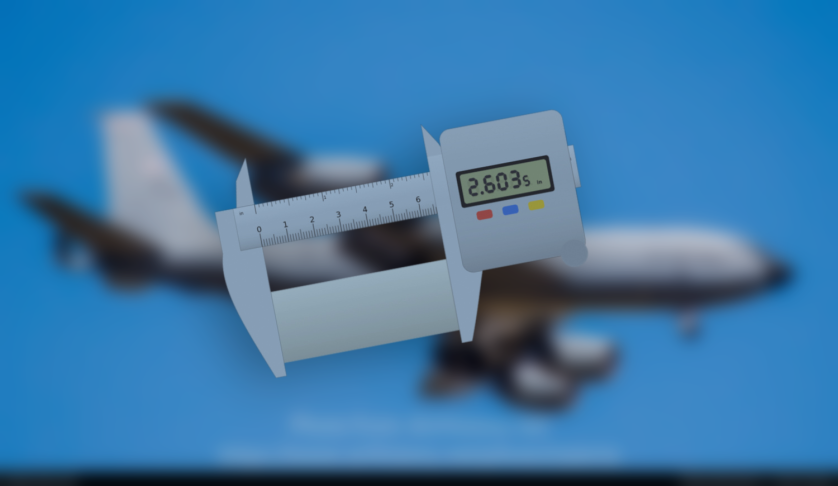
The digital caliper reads 2.6035 in
